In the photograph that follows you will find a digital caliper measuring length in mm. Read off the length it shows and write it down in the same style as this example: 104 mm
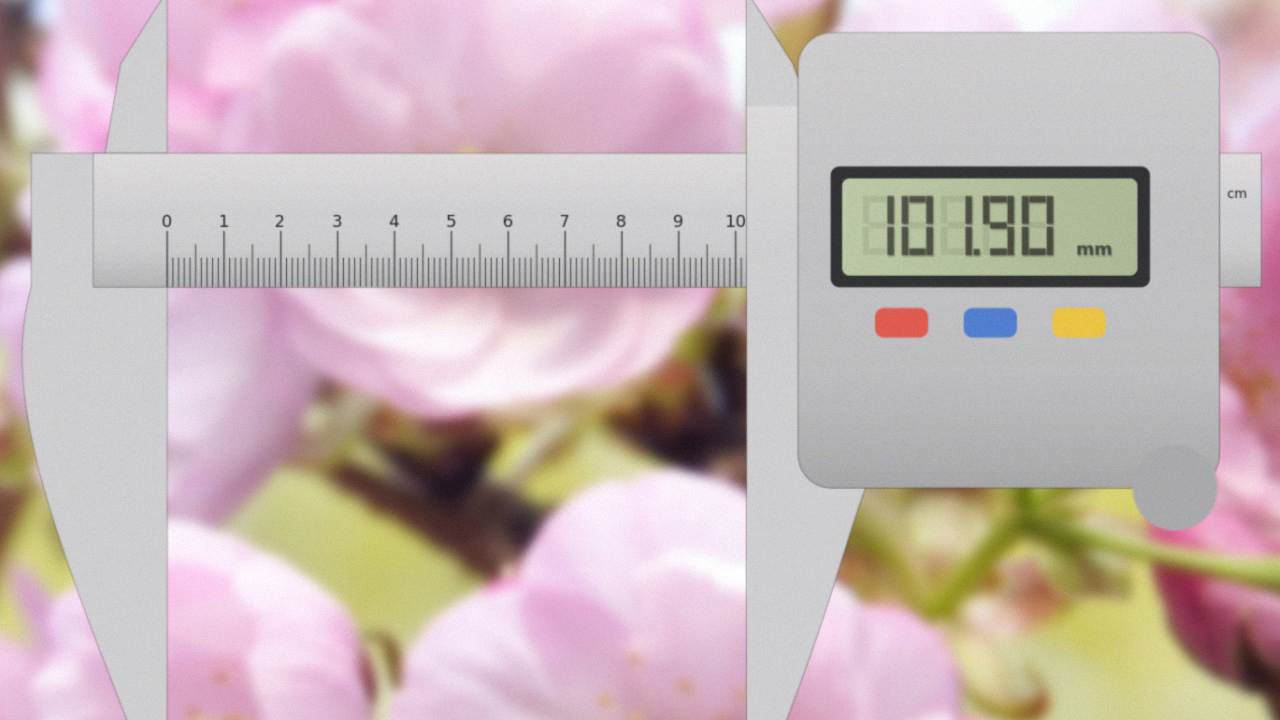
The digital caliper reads 101.90 mm
